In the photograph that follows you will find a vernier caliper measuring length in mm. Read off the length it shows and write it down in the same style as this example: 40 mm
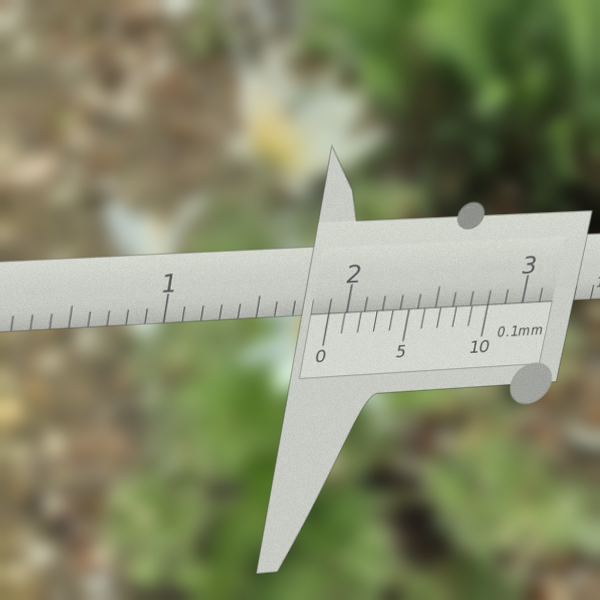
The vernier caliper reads 19.0 mm
